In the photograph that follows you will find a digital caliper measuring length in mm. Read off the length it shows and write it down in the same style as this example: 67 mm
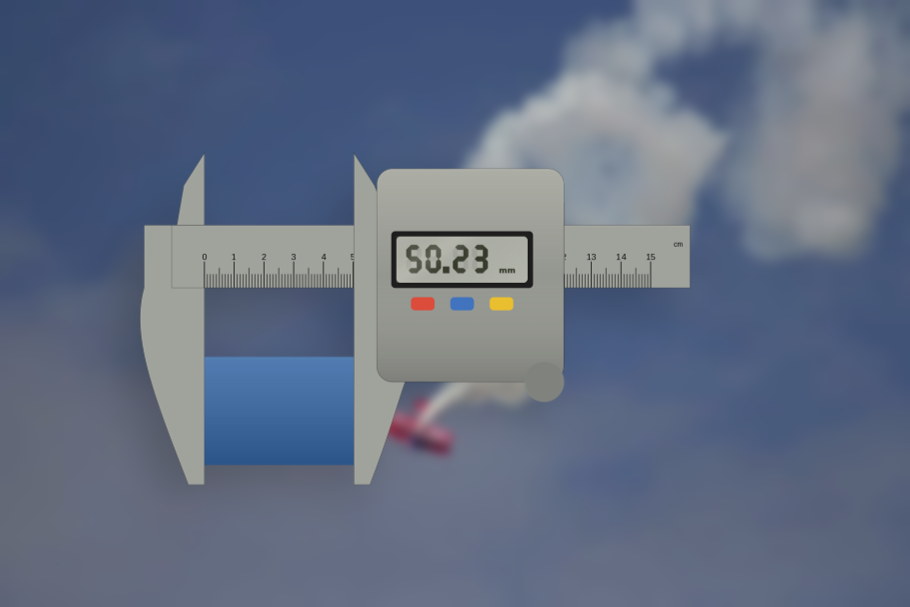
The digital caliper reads 50.23 mm
